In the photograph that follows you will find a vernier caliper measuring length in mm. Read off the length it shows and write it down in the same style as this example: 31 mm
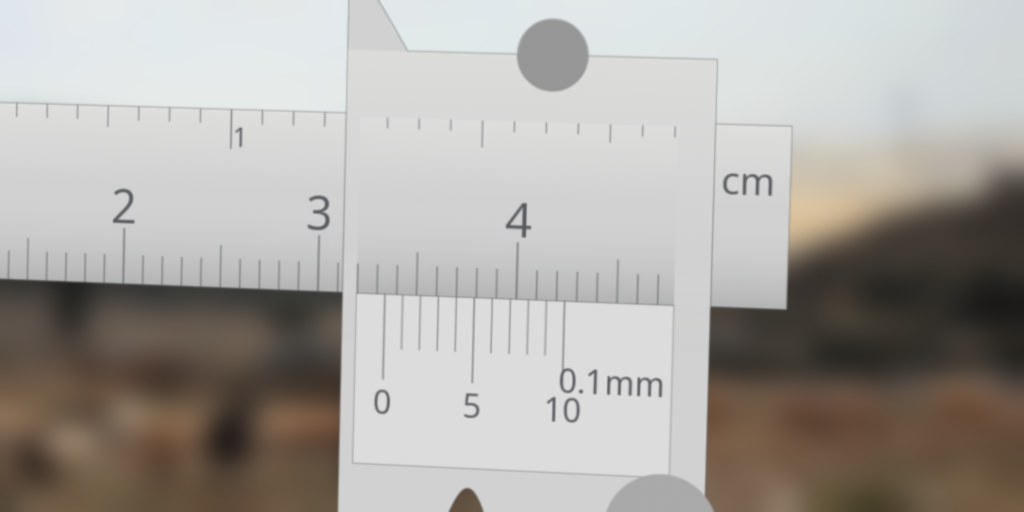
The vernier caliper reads 33.4 mm
